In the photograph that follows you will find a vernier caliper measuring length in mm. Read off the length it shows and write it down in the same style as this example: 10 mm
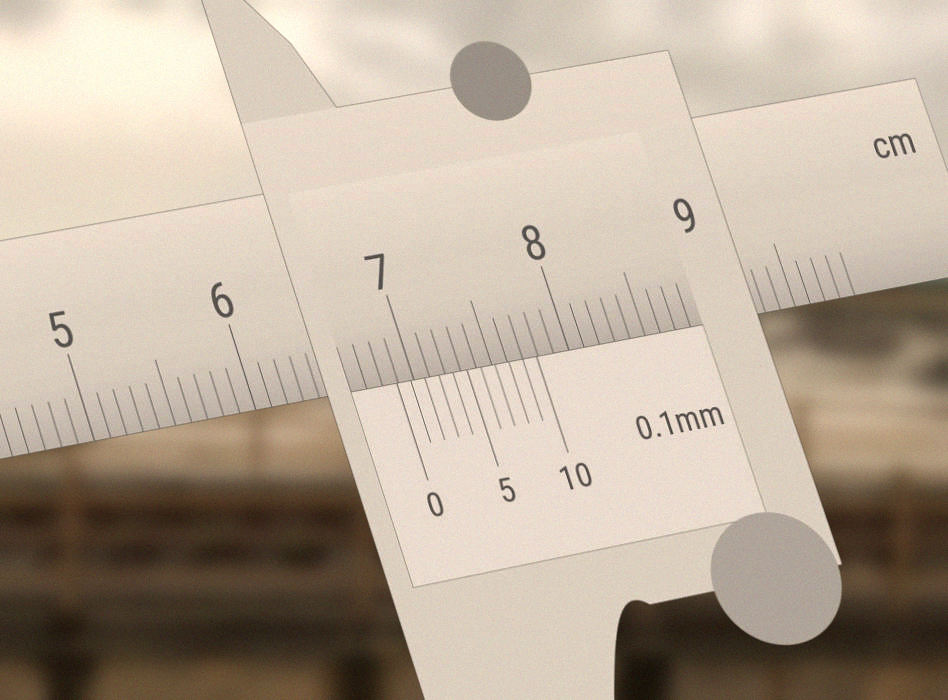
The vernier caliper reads 68.9 mm
